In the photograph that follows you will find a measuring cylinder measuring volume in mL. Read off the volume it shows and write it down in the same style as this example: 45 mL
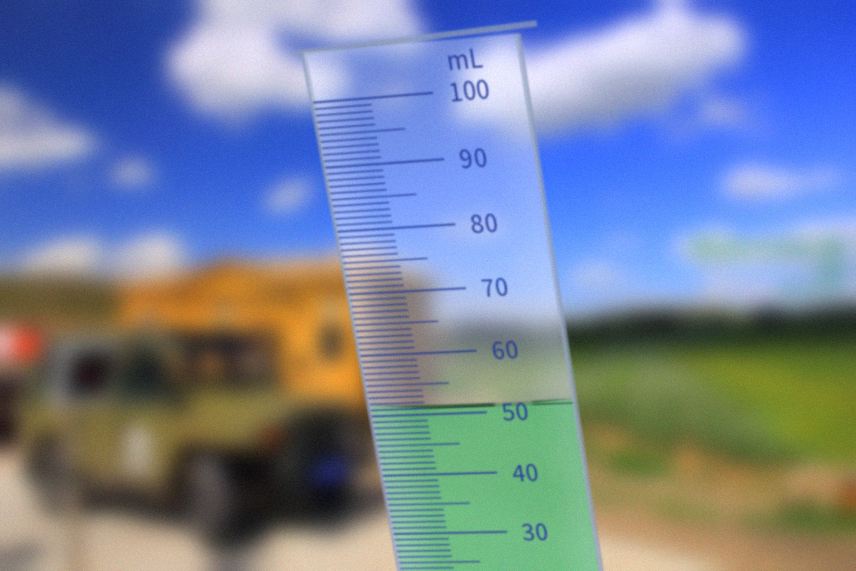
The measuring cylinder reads 51 mL
